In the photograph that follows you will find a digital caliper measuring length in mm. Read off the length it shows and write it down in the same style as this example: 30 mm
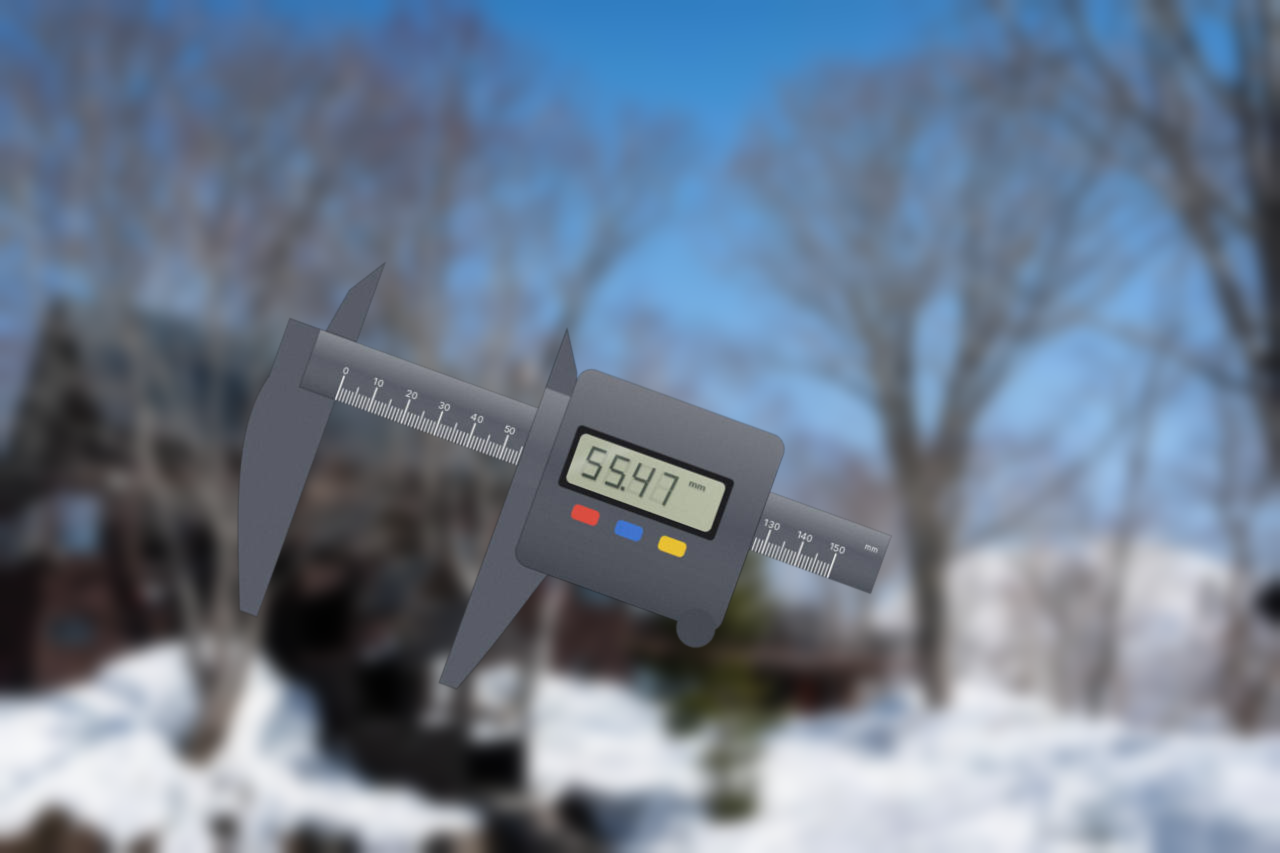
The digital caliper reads 55.47 mm
